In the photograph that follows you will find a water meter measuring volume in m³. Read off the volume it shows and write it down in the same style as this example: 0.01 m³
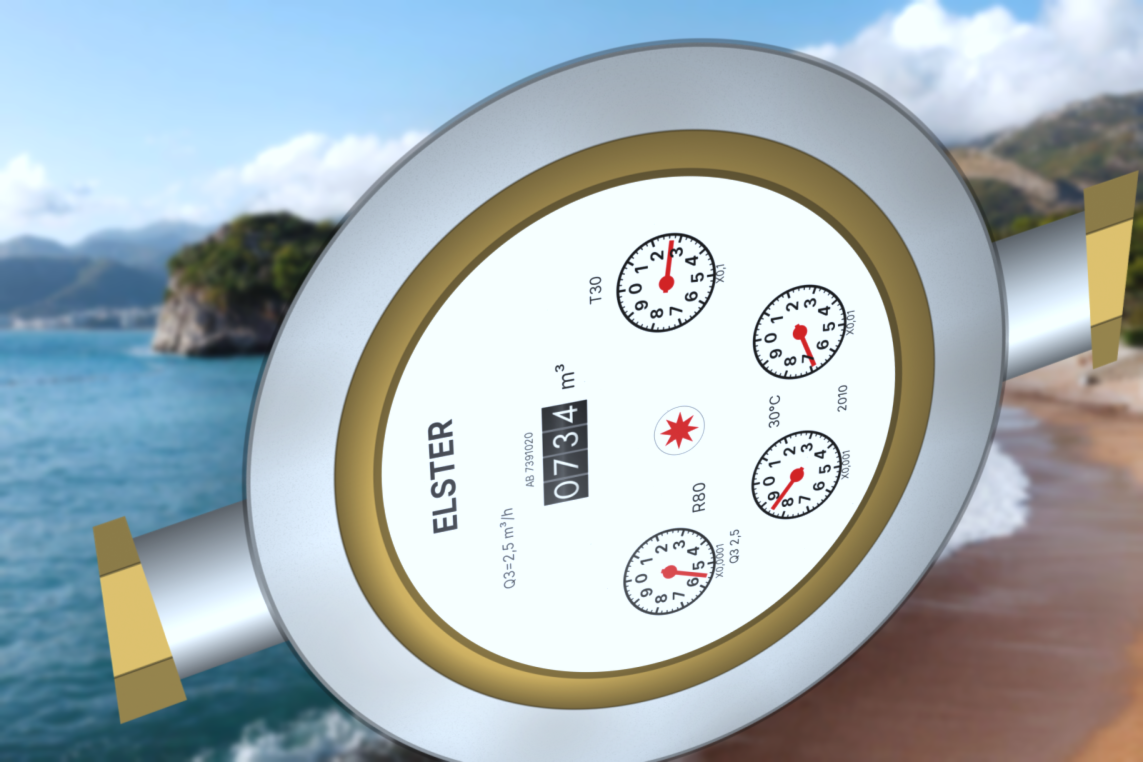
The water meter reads 734.2685 m³
